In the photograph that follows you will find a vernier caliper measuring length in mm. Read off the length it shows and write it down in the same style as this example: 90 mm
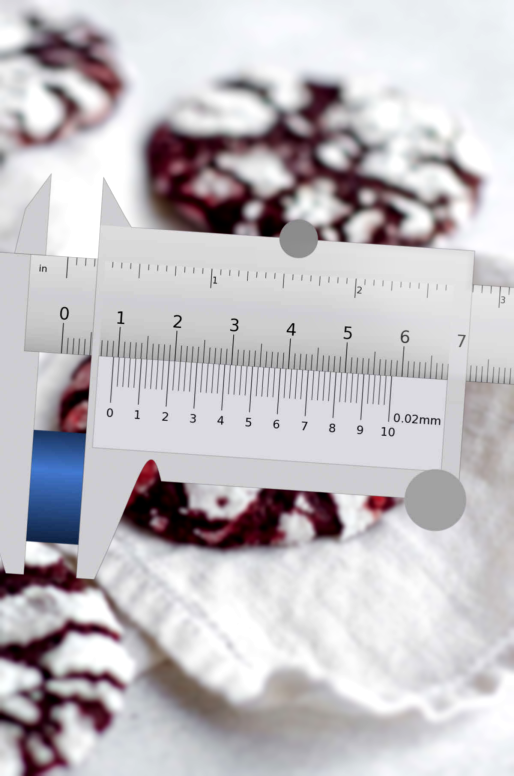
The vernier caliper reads 9.2 mm
